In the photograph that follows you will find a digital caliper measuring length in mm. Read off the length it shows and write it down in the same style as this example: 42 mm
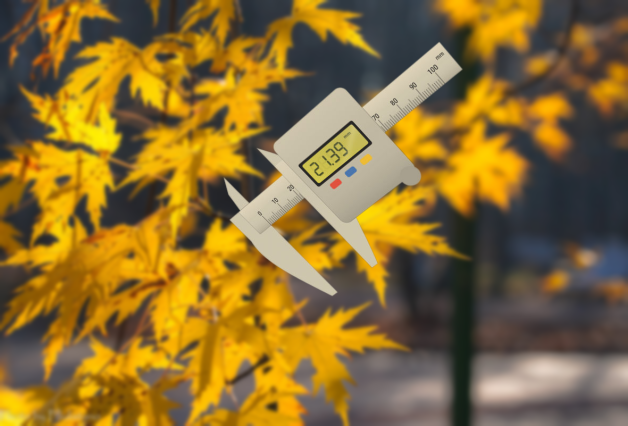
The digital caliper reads 21.39 mm
